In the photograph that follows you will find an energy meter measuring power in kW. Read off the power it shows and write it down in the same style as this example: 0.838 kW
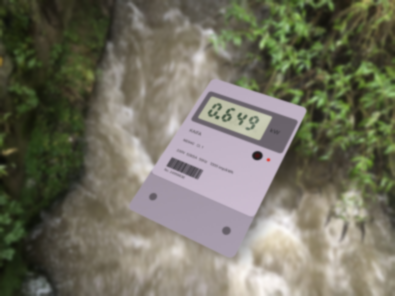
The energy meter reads 0.649 kW
